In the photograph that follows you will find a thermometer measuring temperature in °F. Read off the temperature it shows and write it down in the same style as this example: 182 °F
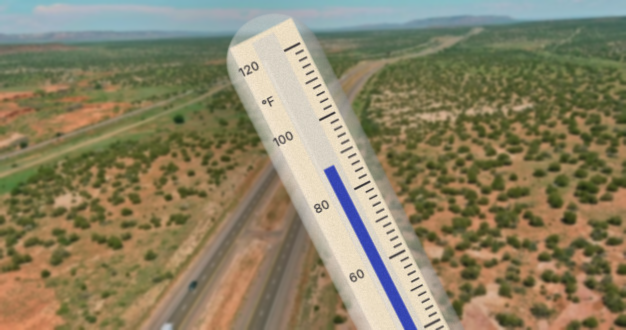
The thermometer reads 88 °F
